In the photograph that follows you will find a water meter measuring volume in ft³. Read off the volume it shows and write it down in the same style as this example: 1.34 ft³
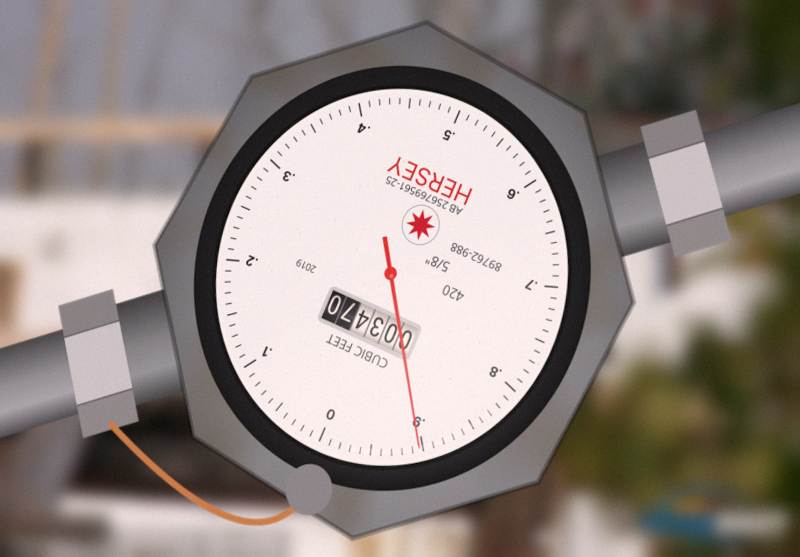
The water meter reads 3469.90 ft³
